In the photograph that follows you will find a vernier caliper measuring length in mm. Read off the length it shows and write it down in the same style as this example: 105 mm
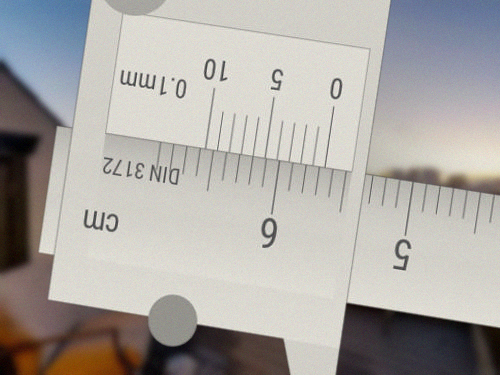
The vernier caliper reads 56.6 mm
